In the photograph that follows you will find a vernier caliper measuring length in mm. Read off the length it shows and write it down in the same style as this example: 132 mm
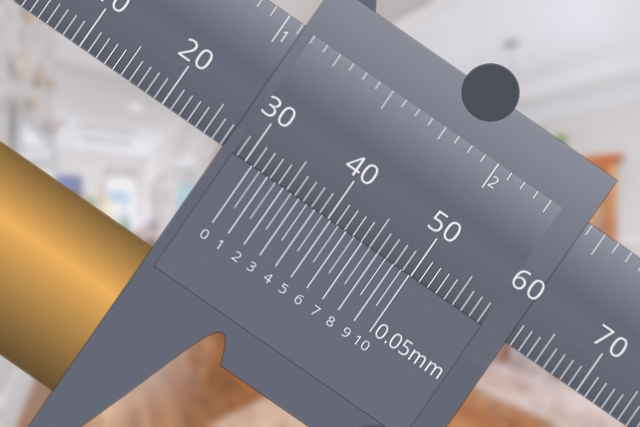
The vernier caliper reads 30.8 mm
